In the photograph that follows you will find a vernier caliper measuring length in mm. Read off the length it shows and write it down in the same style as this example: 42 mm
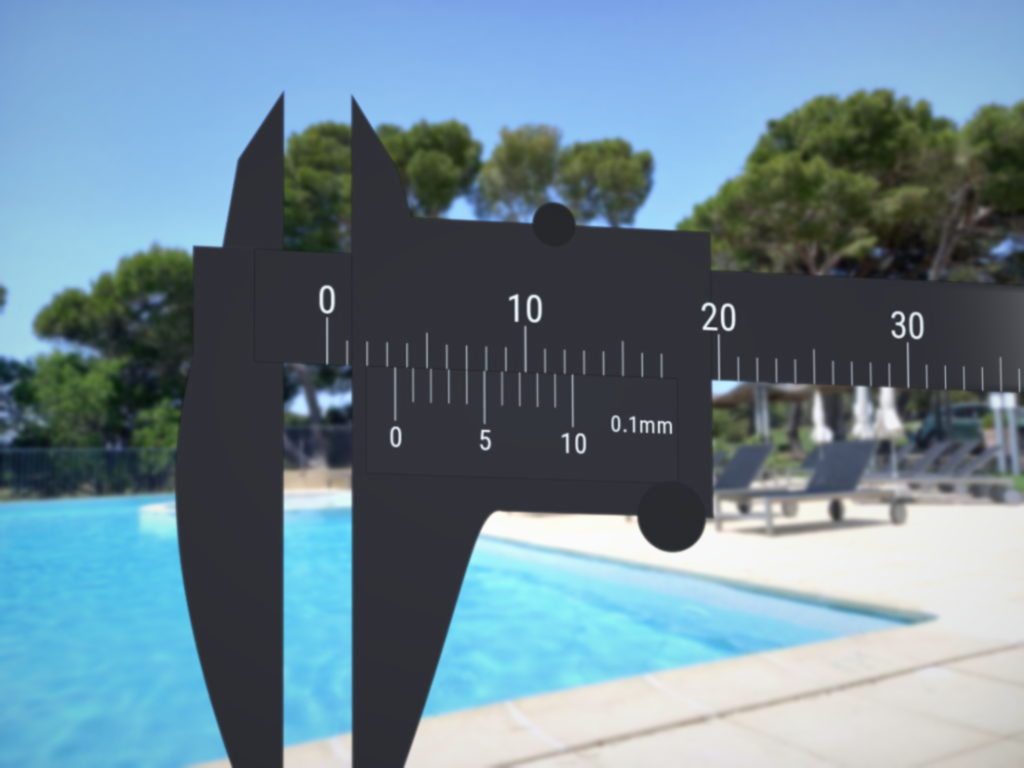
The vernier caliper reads 3.4 mm
